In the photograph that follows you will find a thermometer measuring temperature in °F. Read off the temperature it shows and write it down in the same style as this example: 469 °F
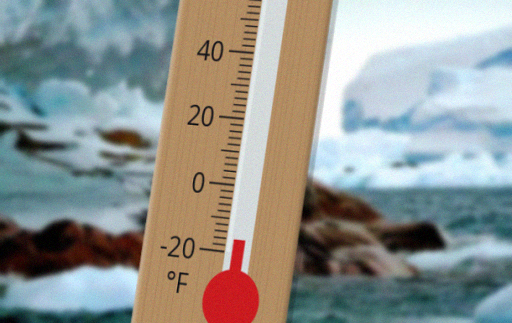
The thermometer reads -16 °F
